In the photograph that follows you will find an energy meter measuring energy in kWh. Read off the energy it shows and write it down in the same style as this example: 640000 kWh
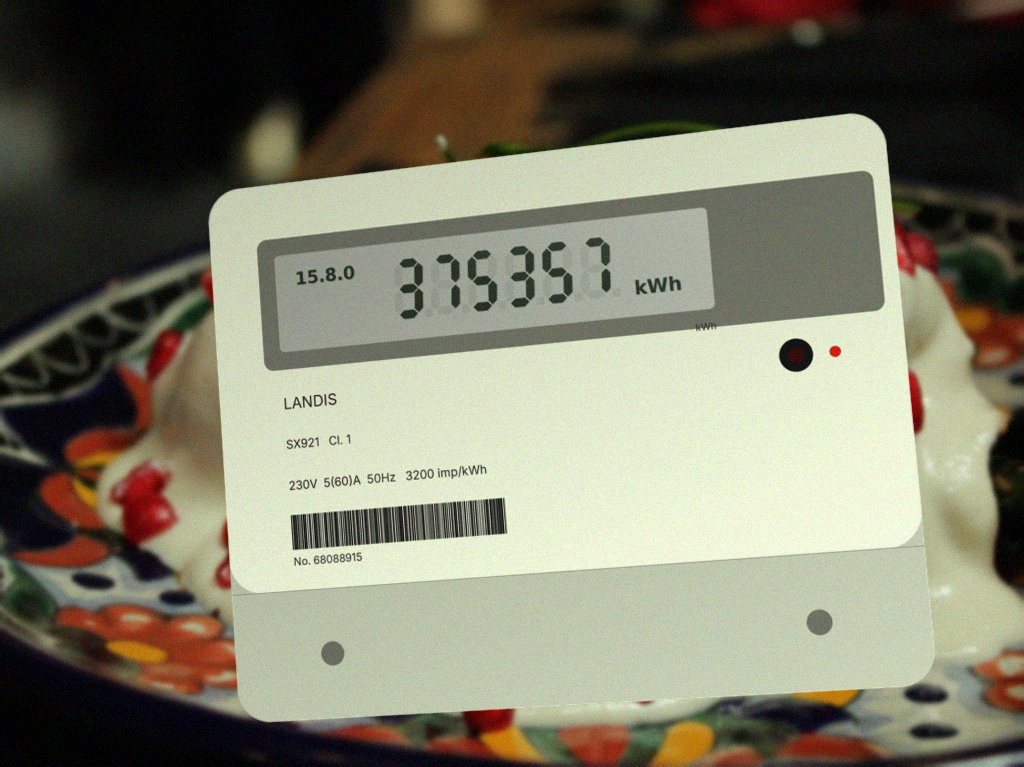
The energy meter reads 375357 kWh
